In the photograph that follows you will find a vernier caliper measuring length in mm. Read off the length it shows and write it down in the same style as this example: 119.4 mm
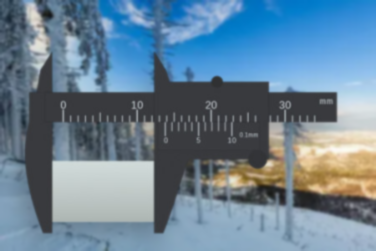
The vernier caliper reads 13.8 mm
